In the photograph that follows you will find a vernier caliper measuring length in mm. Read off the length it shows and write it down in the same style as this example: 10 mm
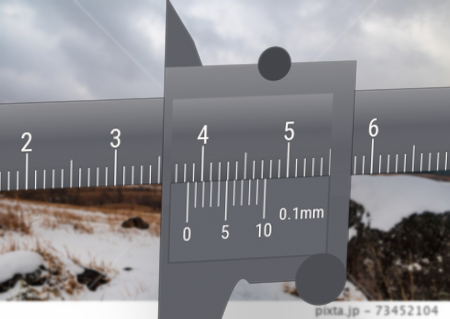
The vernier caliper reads 38.4 mm
